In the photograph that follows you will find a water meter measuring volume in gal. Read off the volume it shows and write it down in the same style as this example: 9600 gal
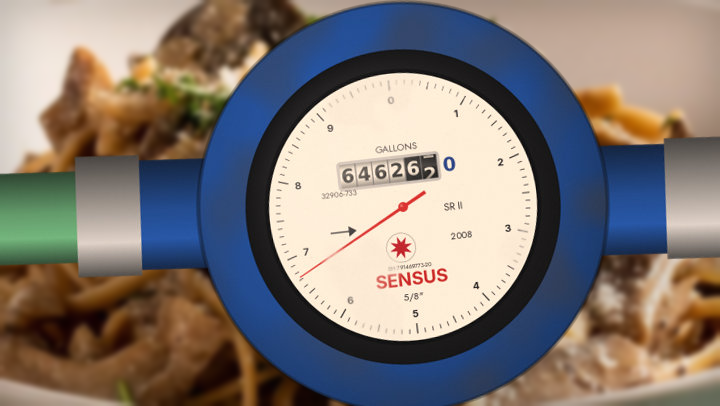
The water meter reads 6462616.7 gal
